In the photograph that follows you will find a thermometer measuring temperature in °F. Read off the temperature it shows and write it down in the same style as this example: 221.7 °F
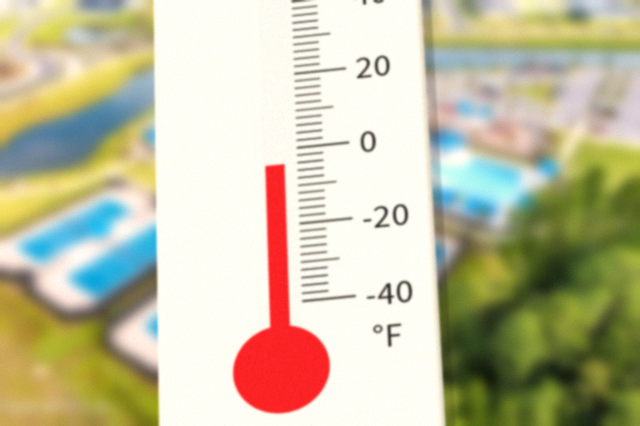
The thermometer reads -4 °F
